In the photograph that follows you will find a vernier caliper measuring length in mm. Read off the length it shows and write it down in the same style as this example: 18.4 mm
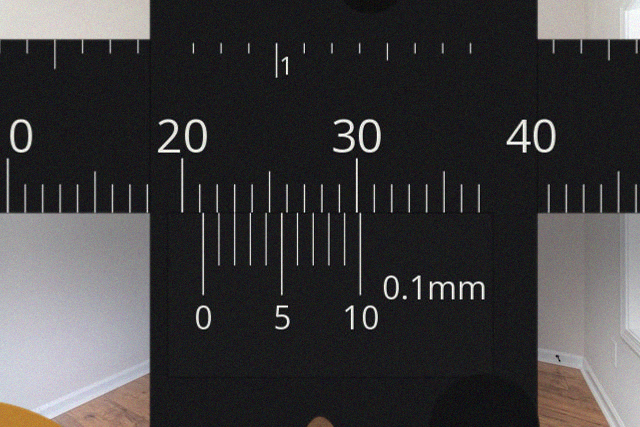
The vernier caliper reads 21.2 mm
